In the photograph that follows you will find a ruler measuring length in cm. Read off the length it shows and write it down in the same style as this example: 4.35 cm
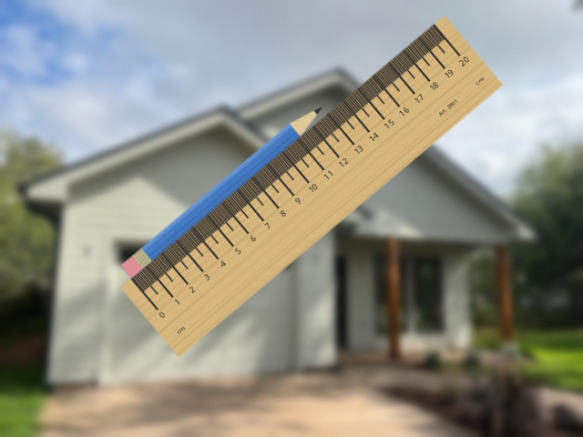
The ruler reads 13 cm
